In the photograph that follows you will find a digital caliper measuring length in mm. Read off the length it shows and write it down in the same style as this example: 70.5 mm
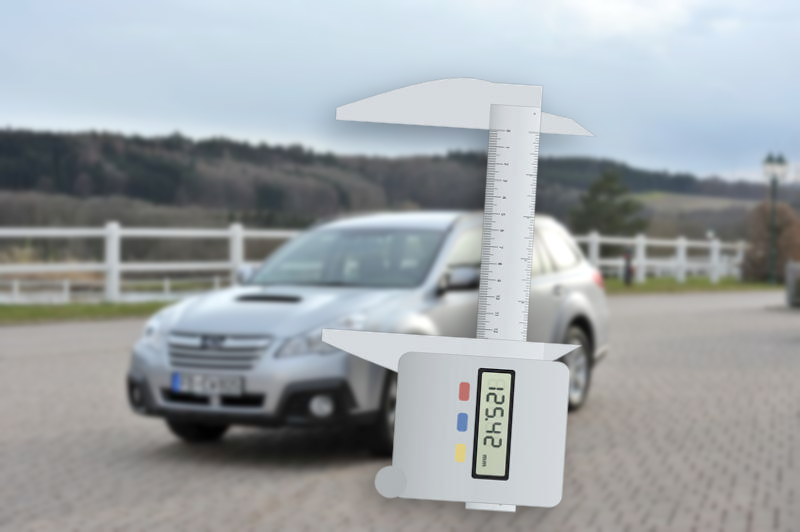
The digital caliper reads 125.42 mm
